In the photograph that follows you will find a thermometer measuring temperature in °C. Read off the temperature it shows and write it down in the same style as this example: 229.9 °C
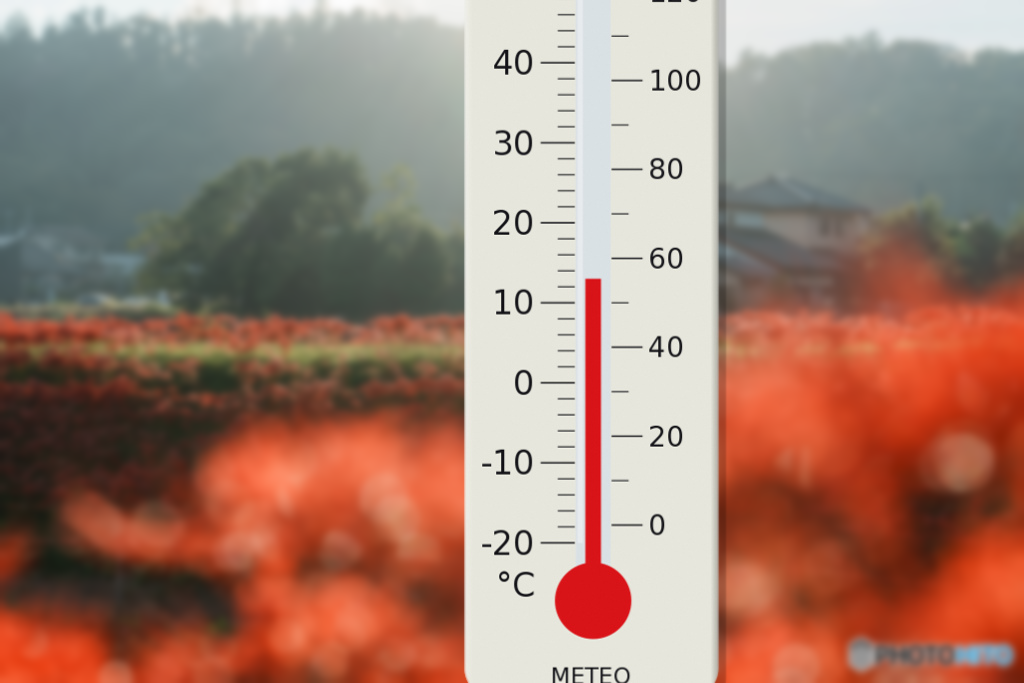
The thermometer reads 13 °C
